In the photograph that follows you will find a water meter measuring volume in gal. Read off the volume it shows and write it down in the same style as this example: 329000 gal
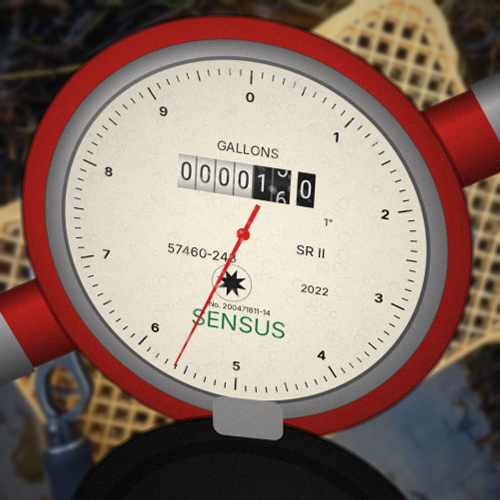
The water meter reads 155.6 gal
